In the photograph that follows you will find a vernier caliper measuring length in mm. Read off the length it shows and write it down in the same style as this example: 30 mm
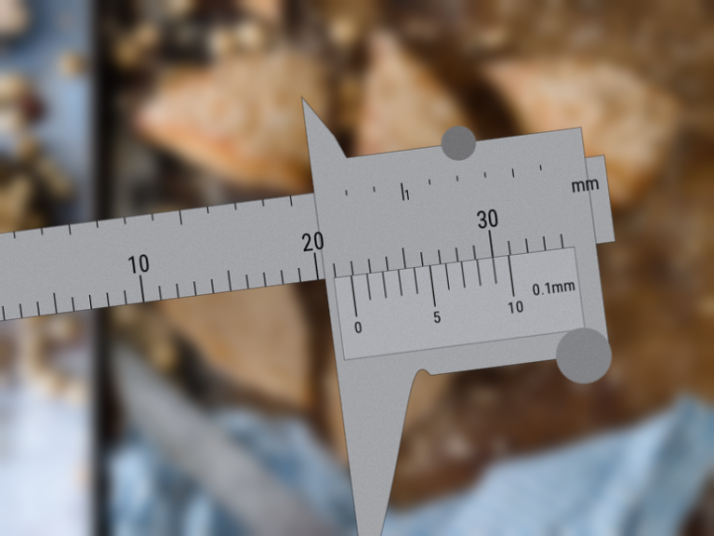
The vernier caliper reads 21.9 mm
